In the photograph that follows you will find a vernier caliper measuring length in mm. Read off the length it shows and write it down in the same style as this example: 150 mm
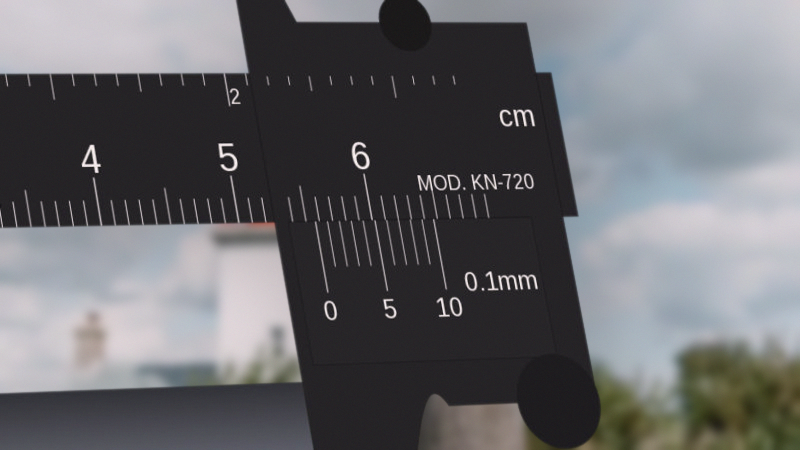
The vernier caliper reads 55.7 mm
